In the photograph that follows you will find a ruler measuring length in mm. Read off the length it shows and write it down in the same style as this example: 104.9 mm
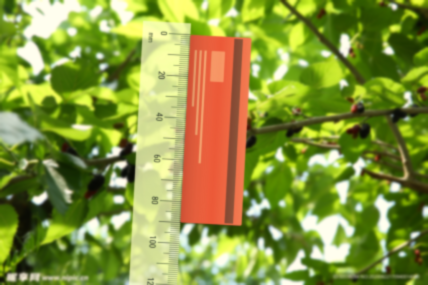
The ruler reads 90 mm
